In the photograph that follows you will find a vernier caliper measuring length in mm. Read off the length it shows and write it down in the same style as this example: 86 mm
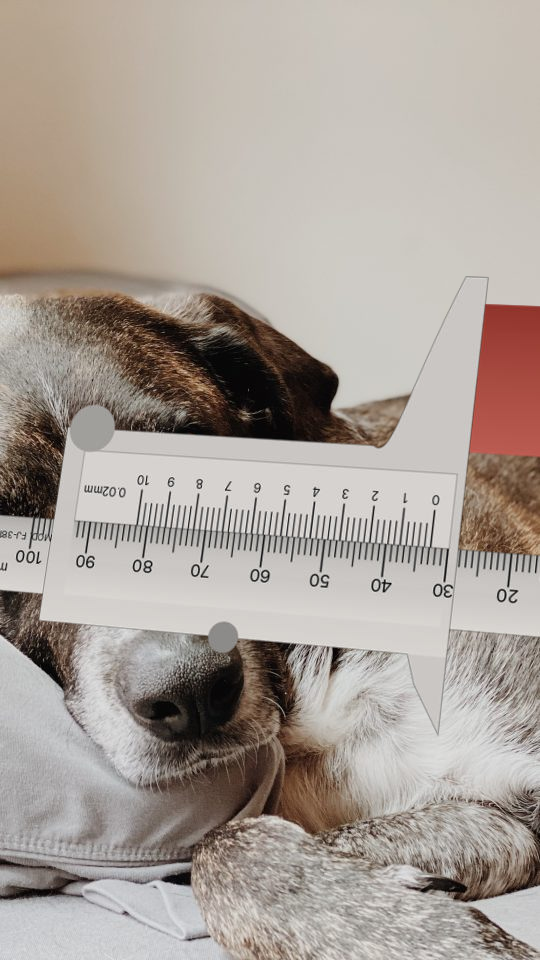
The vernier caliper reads 32.8 mm
